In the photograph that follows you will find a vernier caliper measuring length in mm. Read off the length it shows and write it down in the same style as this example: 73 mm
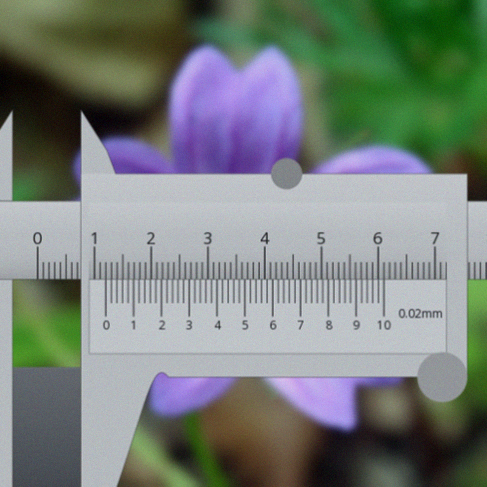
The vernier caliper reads 12.0 mm
